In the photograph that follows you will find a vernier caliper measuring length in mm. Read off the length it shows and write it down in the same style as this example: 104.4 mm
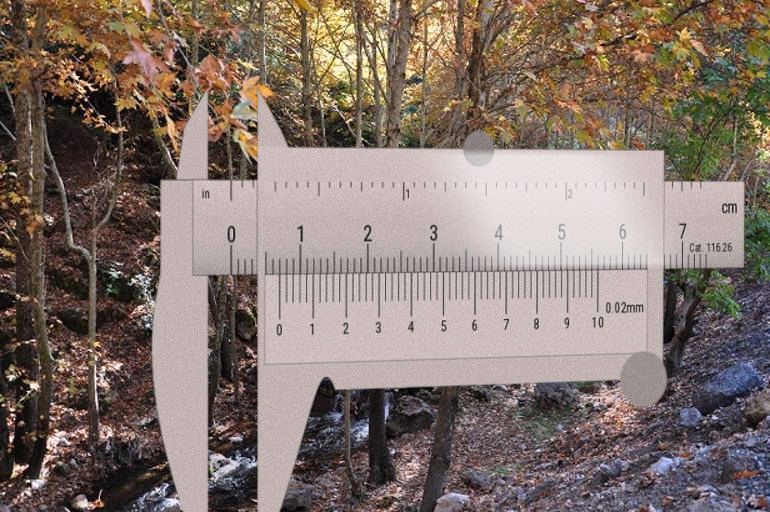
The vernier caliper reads 7.0 mm
